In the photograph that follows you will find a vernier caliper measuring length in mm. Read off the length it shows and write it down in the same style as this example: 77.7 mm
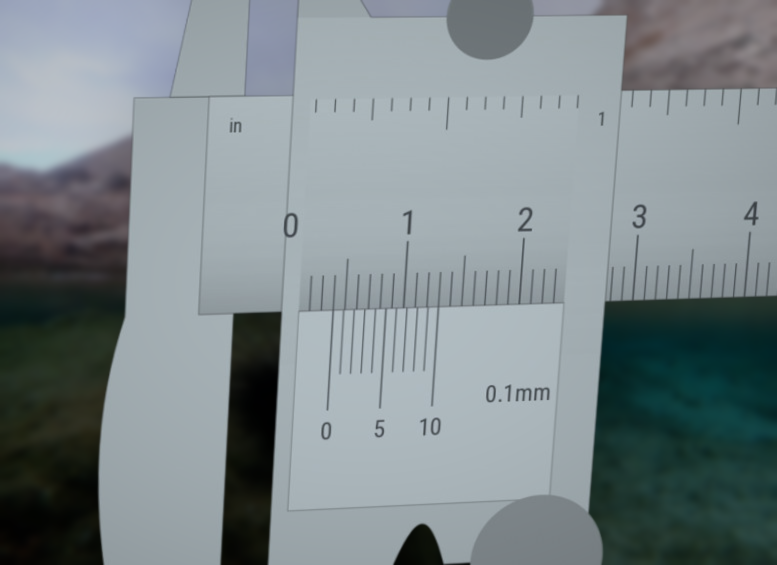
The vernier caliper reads 4.0 mm
